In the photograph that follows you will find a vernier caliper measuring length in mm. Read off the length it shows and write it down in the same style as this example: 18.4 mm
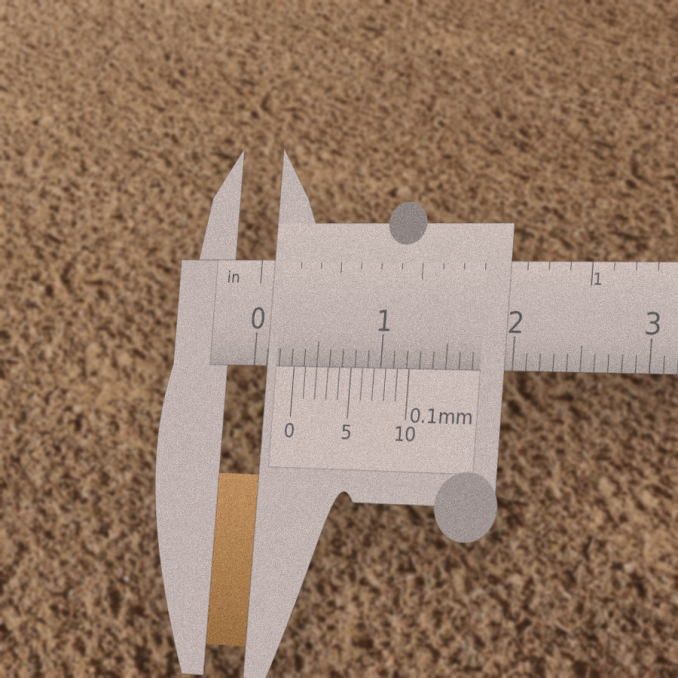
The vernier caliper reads 3.2 mm
